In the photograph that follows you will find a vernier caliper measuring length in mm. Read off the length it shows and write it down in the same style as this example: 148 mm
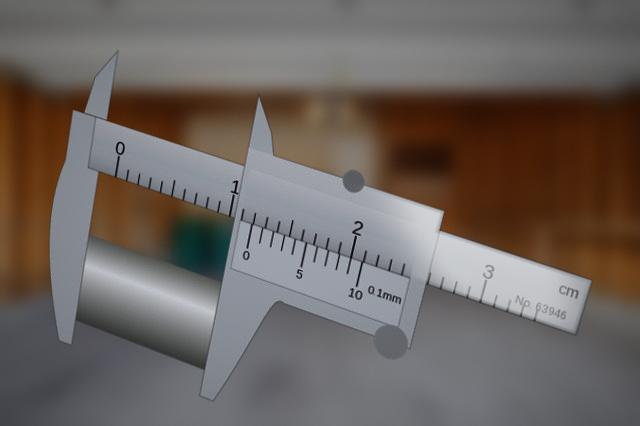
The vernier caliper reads 11.9 mm
